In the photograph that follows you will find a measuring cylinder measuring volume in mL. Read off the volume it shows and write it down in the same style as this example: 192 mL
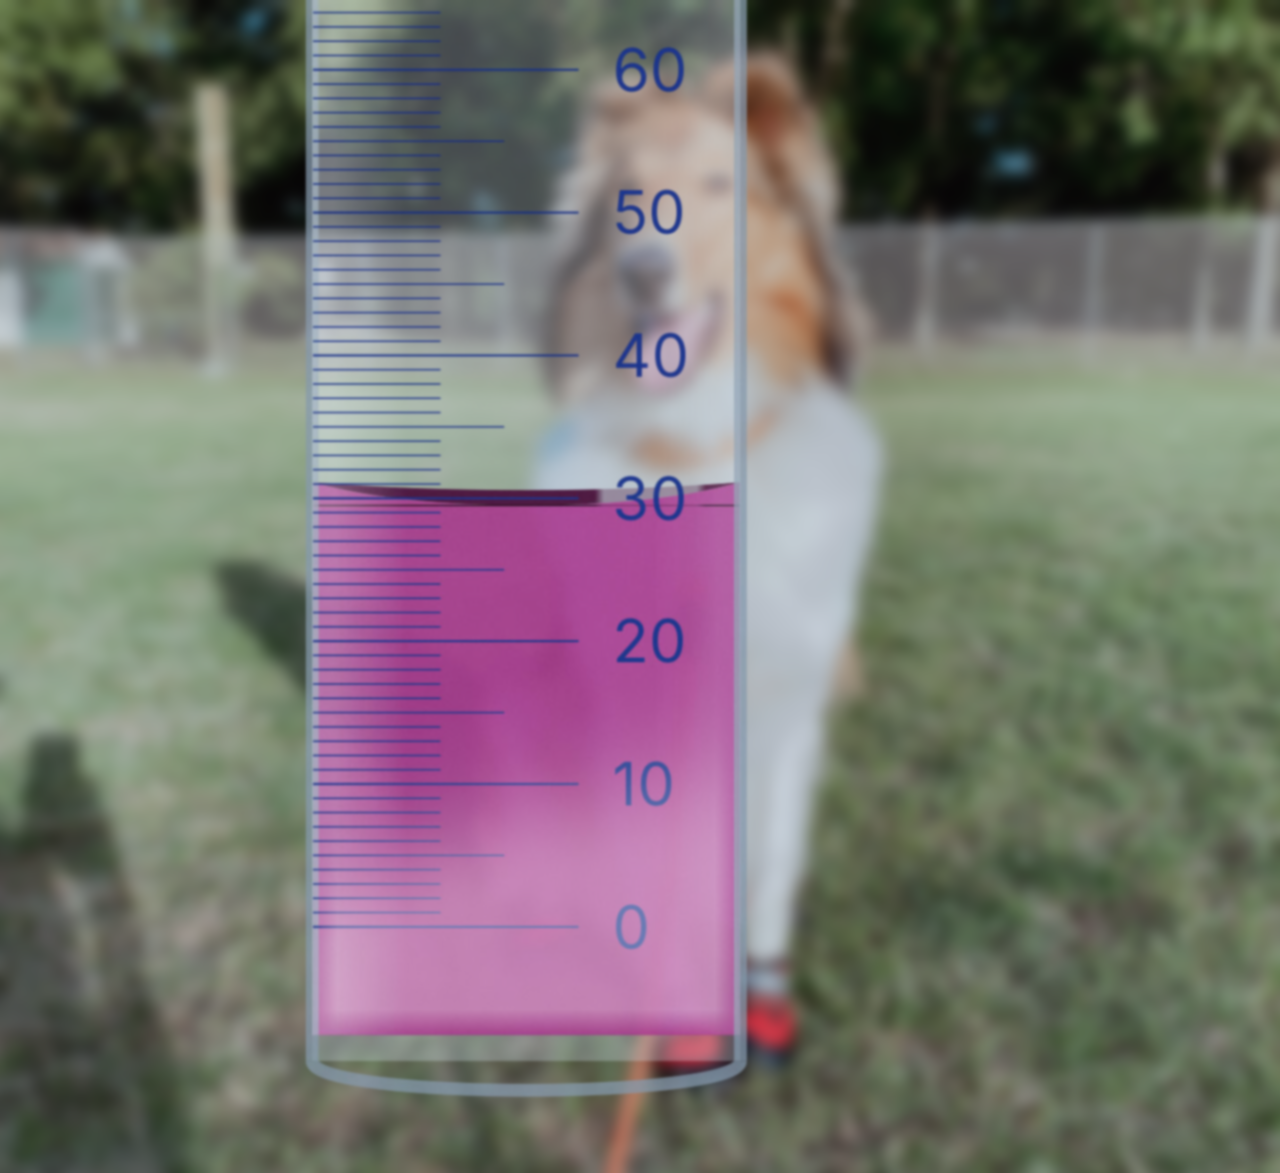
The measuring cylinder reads 29.5 mL
